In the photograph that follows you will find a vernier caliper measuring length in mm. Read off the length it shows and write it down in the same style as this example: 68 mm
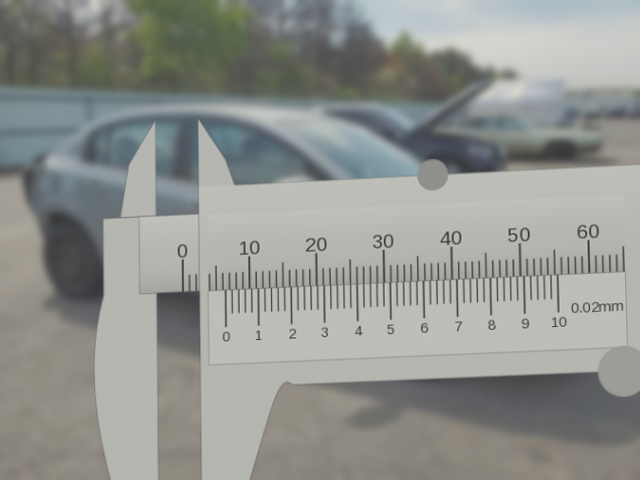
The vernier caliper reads 6.4 mm
